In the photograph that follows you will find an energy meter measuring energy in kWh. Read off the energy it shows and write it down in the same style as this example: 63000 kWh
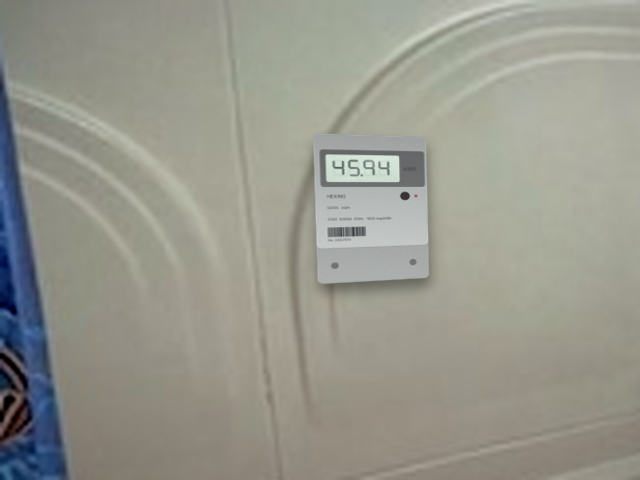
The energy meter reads 45.94 kWh
